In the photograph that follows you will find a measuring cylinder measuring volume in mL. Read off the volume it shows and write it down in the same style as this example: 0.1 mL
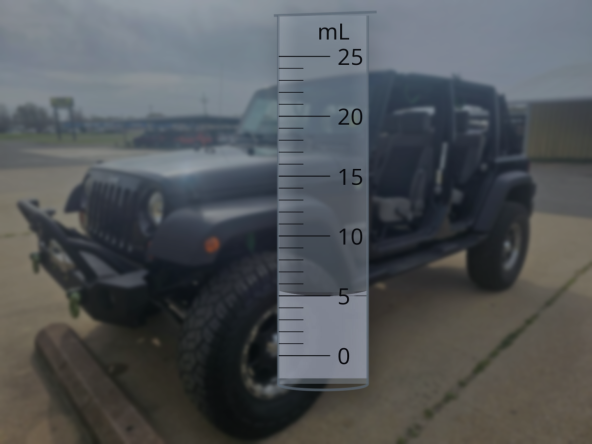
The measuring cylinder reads 5 mL
